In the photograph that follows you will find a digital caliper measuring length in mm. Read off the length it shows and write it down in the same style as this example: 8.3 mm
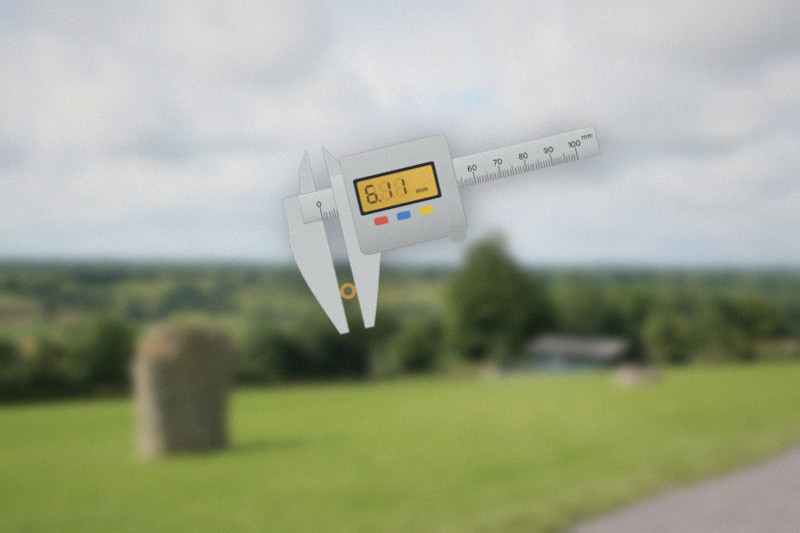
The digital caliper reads 6.11 mm
